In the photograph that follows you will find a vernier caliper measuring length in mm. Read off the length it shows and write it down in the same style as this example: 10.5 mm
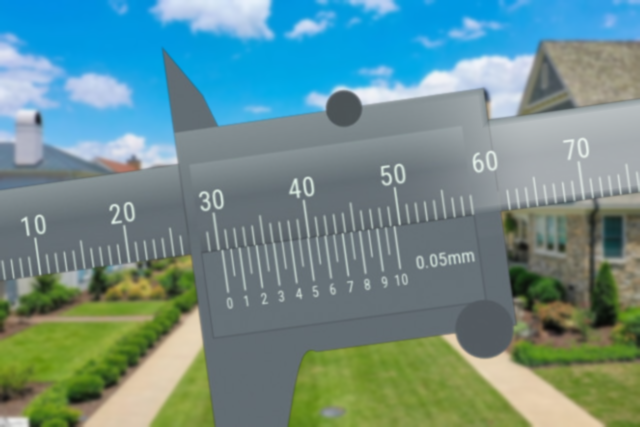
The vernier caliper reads 30.4 mm
